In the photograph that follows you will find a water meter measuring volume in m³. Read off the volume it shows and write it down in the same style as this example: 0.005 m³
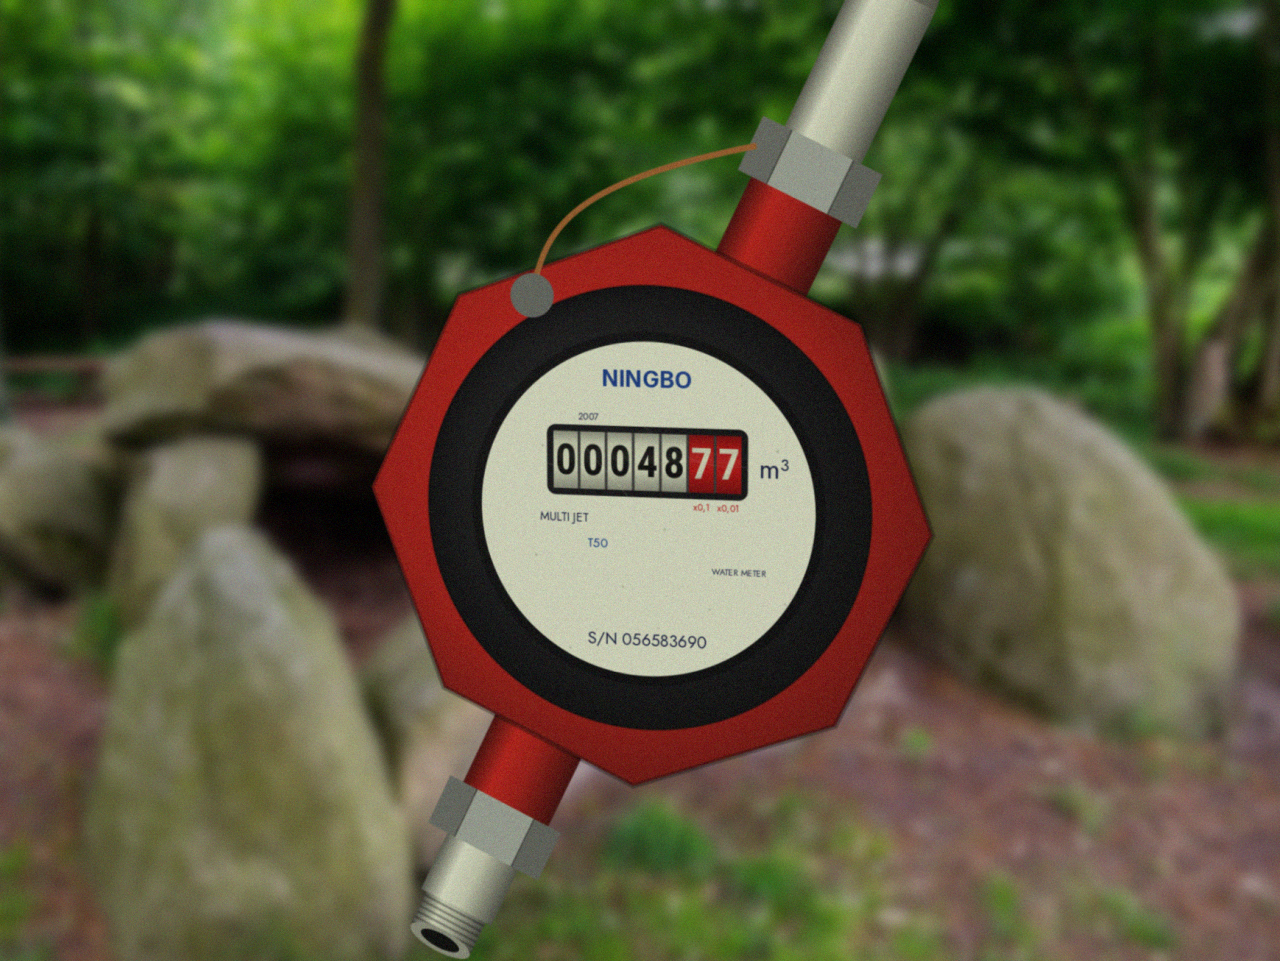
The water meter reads 48.77 m³
